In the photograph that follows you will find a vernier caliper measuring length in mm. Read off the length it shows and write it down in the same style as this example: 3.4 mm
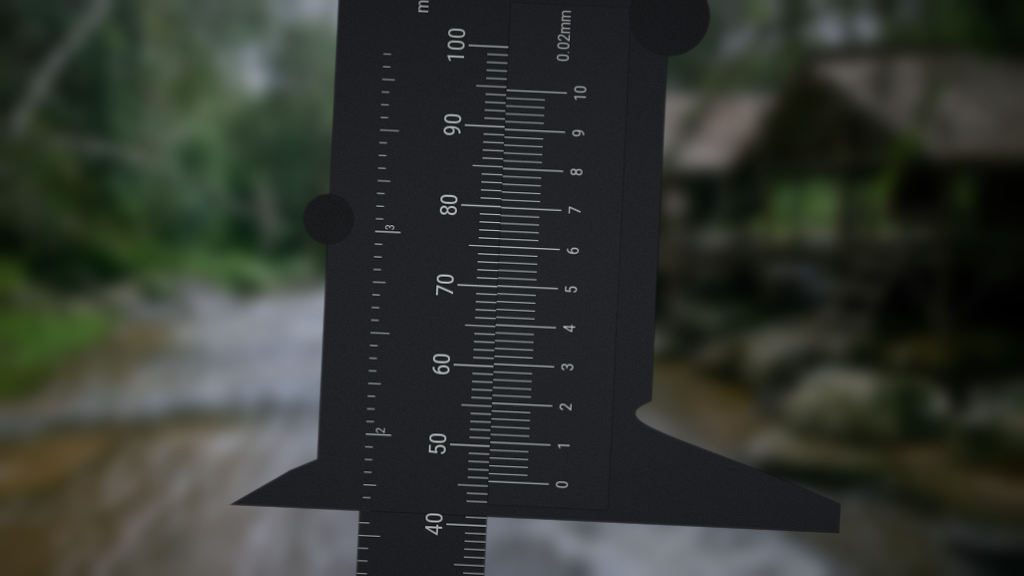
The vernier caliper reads 45.6 mm
